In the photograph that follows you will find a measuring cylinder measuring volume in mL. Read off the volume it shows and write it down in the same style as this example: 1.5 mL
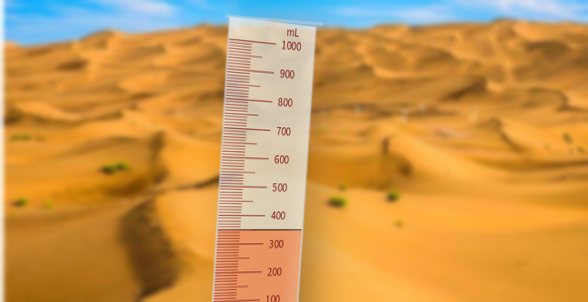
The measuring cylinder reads 350 mL
